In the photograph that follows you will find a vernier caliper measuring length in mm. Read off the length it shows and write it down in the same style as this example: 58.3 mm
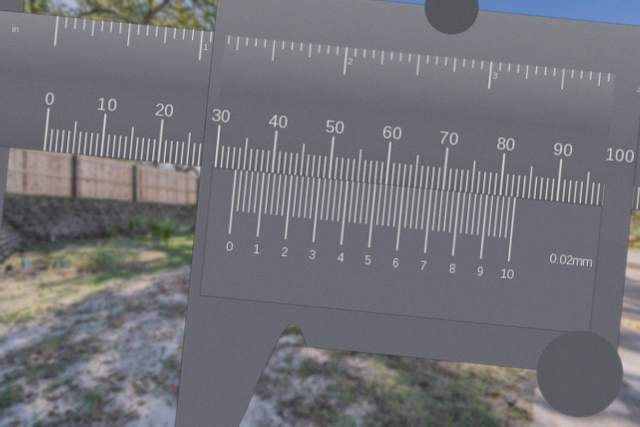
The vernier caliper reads 33.6 mm
